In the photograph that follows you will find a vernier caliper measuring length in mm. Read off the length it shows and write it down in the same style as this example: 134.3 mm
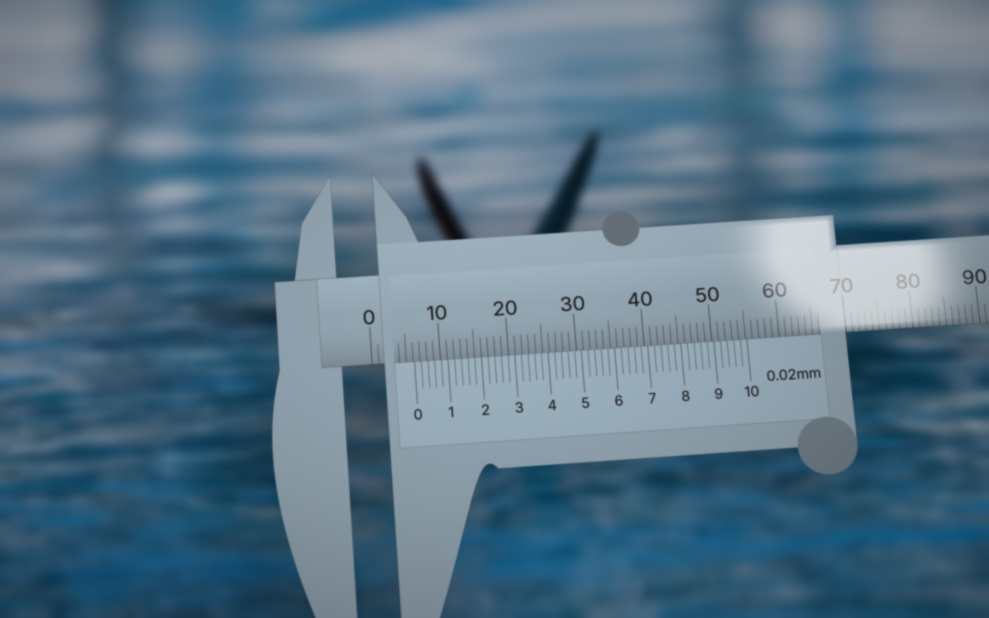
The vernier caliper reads 6.2 mm
